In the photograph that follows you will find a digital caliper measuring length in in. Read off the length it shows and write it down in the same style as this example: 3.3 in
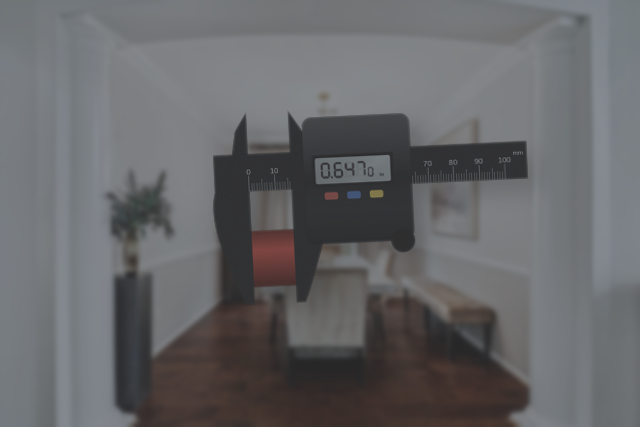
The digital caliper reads 0.6470 in
